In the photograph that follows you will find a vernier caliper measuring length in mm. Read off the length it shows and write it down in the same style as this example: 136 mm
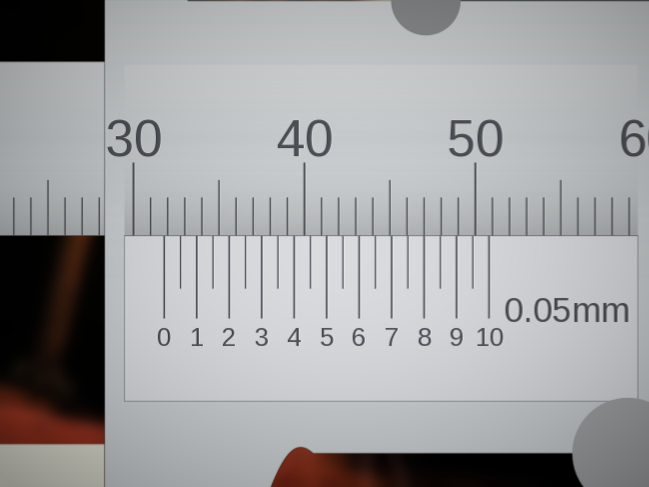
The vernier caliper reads 31.8 mm
